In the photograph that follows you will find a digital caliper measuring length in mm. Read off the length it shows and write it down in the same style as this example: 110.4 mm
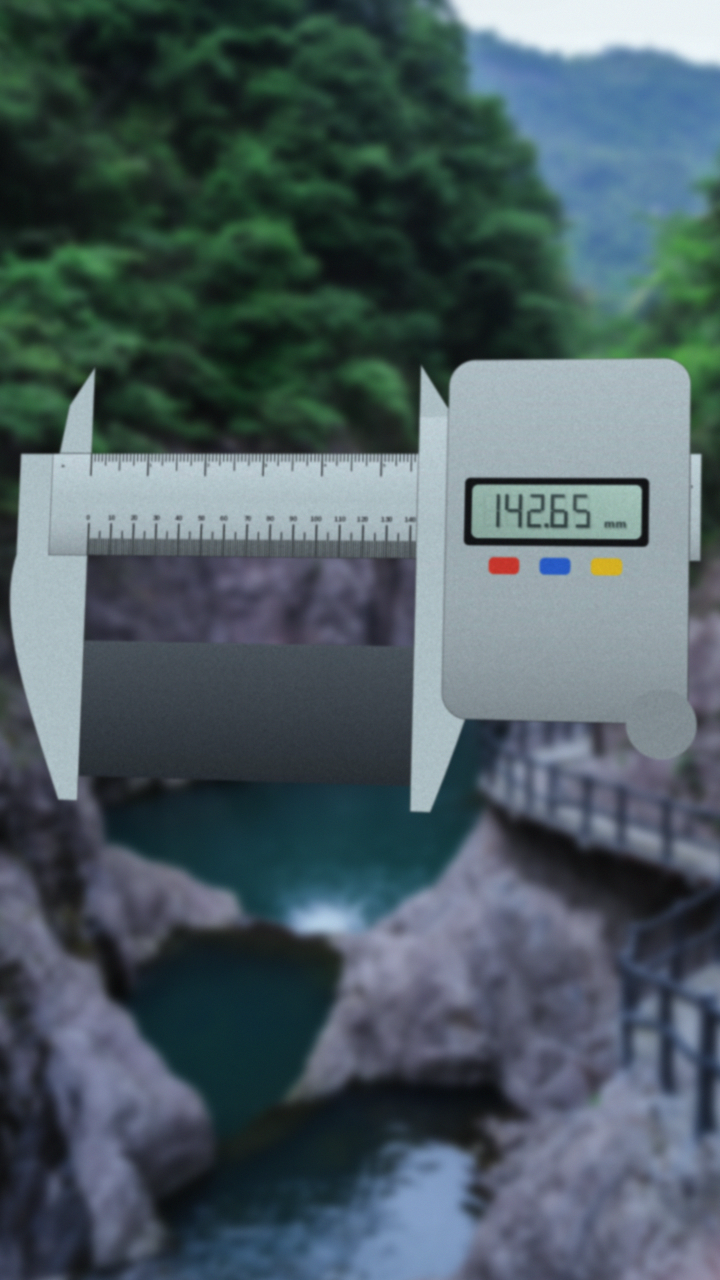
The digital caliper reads 142.65 mm
